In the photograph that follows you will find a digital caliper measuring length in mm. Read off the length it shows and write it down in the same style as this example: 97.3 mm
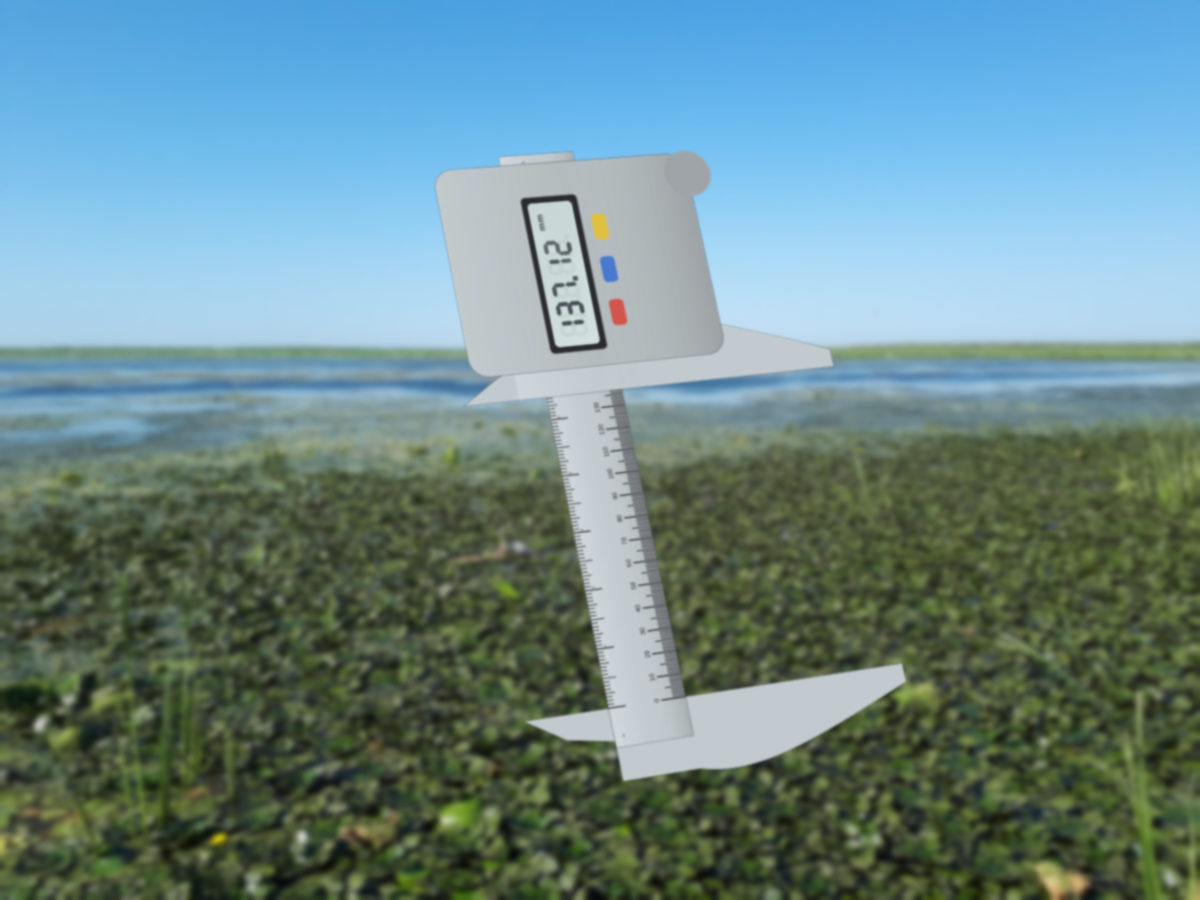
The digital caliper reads 137.12 mm
